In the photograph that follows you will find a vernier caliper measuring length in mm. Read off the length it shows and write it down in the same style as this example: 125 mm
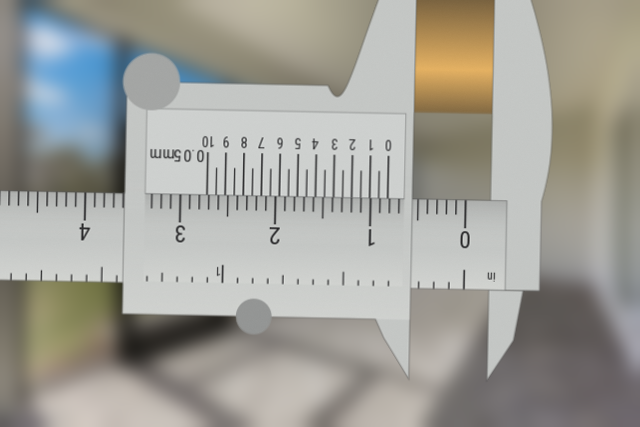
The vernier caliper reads 8.2 mm
